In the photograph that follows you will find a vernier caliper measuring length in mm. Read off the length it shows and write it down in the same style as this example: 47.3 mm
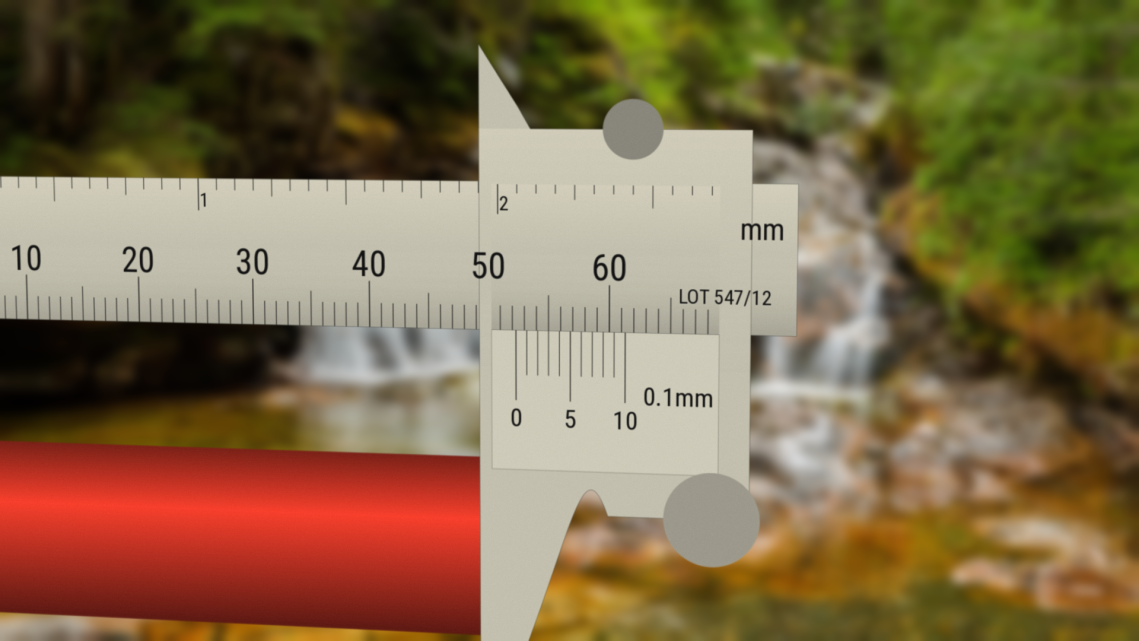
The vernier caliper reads 52.3 mm
